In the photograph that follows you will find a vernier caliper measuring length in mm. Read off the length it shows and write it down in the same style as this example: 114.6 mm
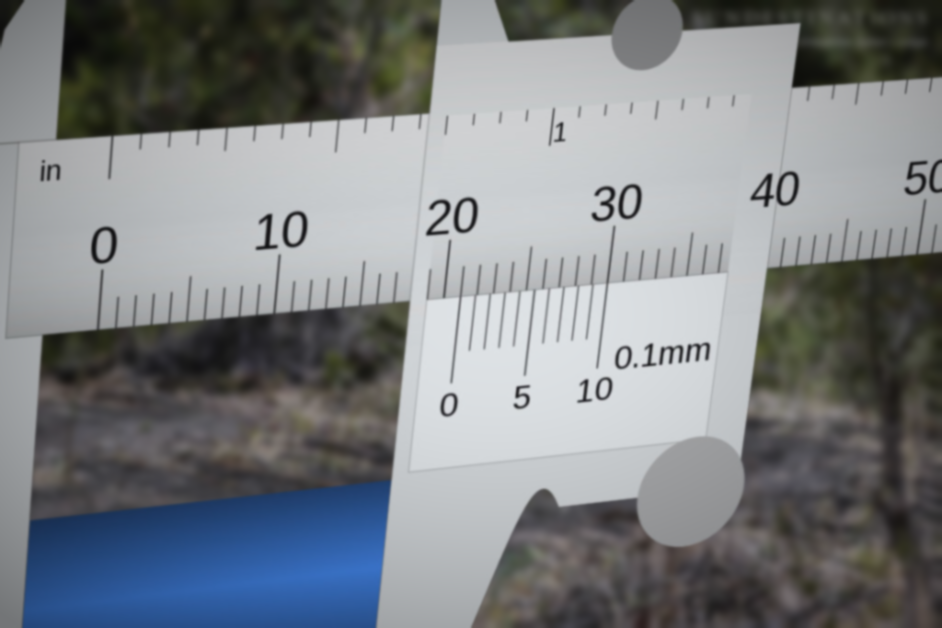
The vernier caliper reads 21.0 mm
